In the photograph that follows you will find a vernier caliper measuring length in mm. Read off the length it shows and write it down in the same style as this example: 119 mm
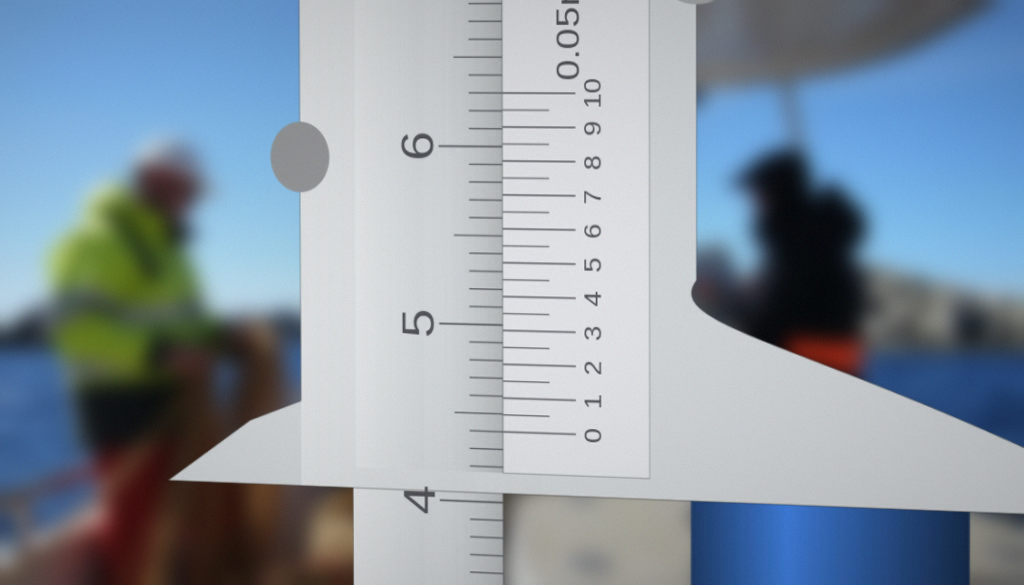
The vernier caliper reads 44.0 mm
